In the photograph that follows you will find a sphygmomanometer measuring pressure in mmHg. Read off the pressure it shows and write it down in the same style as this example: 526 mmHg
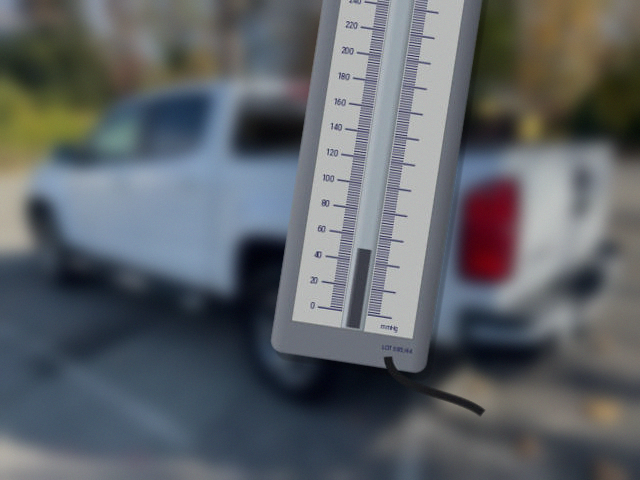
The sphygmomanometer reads 50 mmHg
